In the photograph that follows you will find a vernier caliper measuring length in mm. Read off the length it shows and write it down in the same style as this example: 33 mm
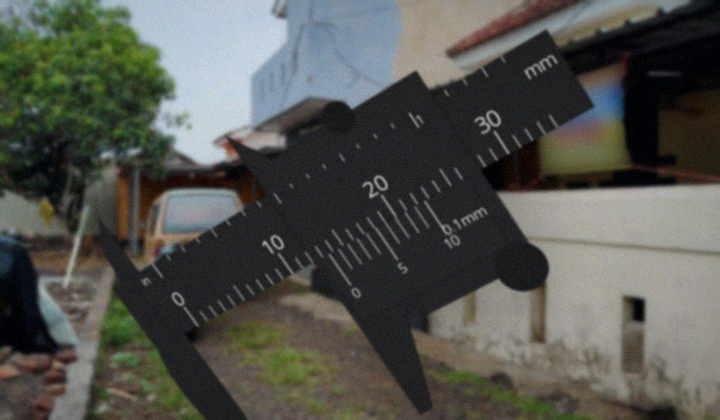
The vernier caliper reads 13.6 mm
